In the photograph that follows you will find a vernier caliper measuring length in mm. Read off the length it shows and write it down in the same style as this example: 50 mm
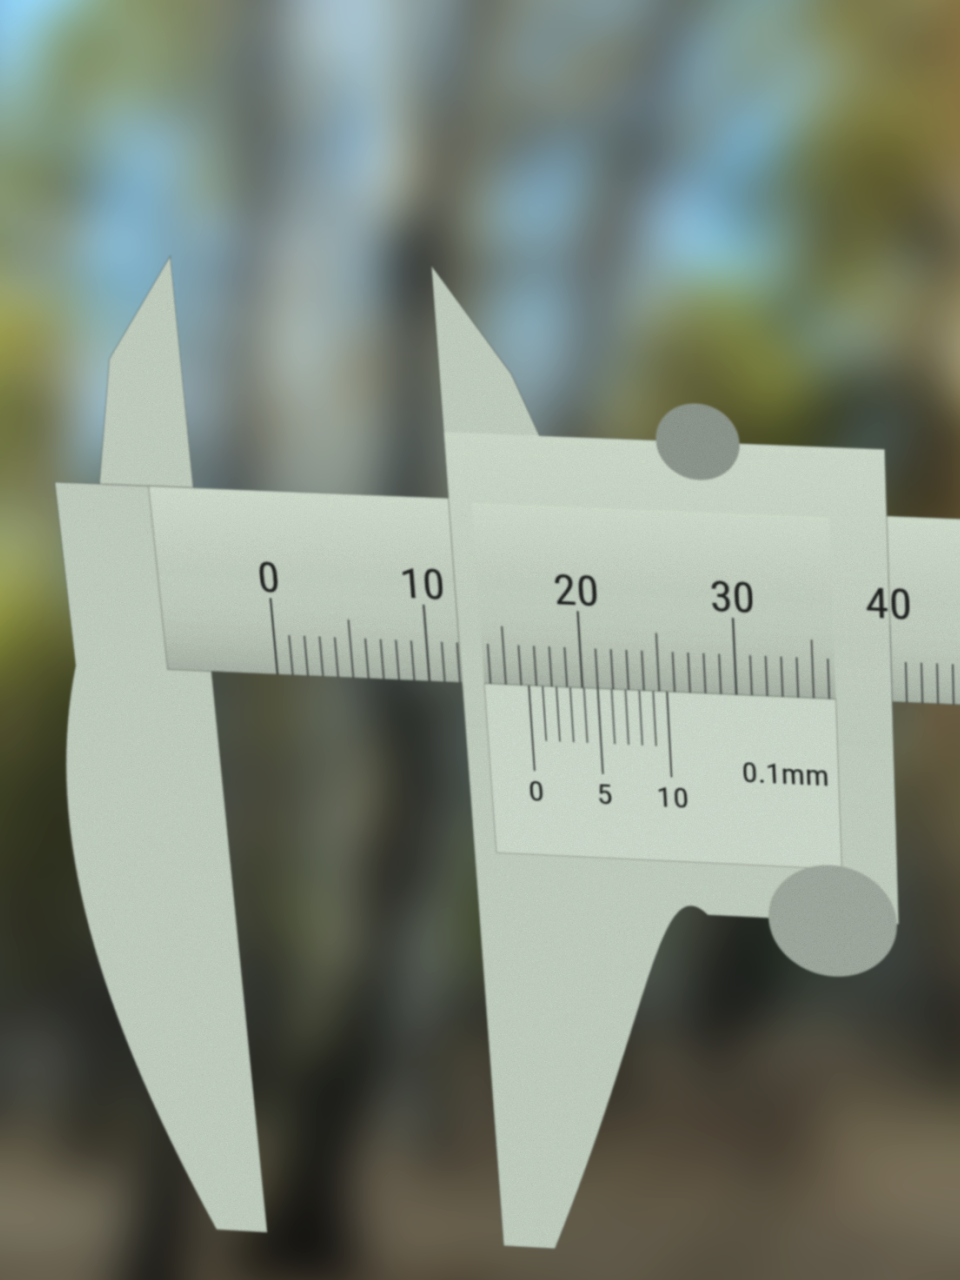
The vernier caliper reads 16.5 mm
